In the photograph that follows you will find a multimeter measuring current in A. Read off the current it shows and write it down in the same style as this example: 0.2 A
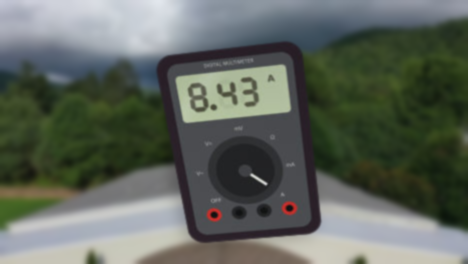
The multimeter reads 8.43 A
